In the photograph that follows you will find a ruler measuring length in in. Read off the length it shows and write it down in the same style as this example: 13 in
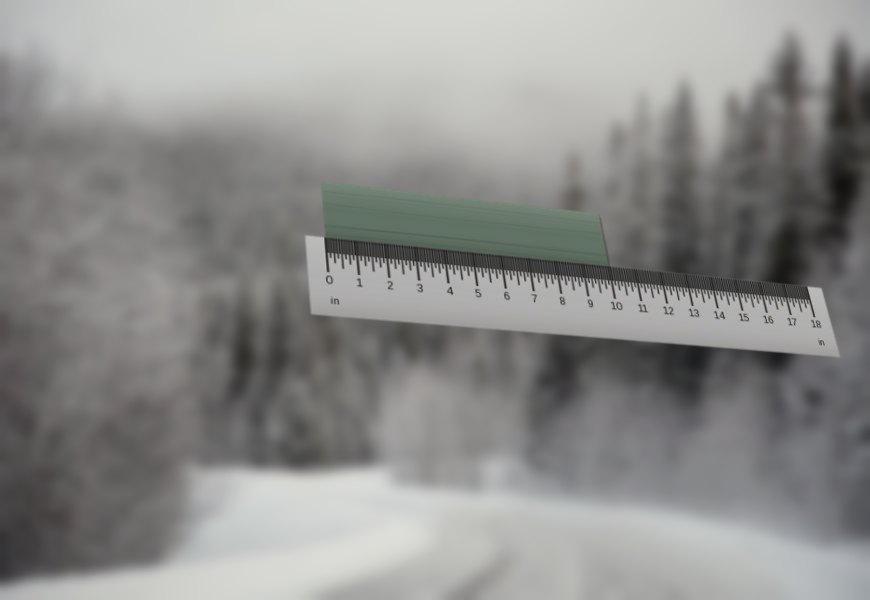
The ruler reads 10 in
